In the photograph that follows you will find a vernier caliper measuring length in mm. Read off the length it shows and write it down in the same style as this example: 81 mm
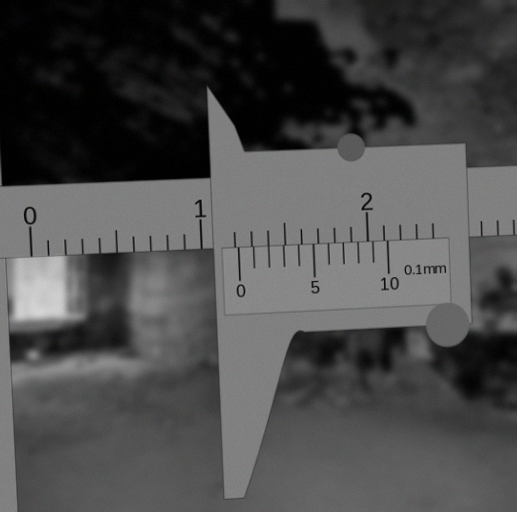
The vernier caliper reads 12.2 mm
